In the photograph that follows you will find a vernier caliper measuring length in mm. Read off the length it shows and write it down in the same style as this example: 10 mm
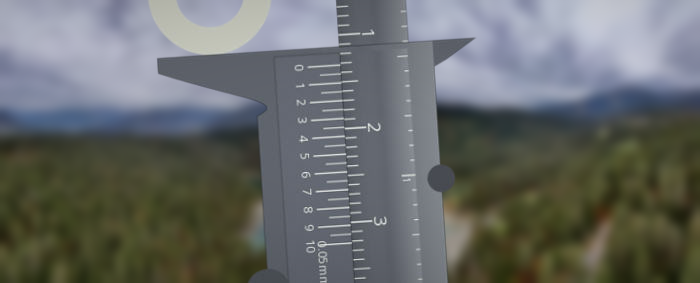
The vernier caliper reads 13.2 mm
